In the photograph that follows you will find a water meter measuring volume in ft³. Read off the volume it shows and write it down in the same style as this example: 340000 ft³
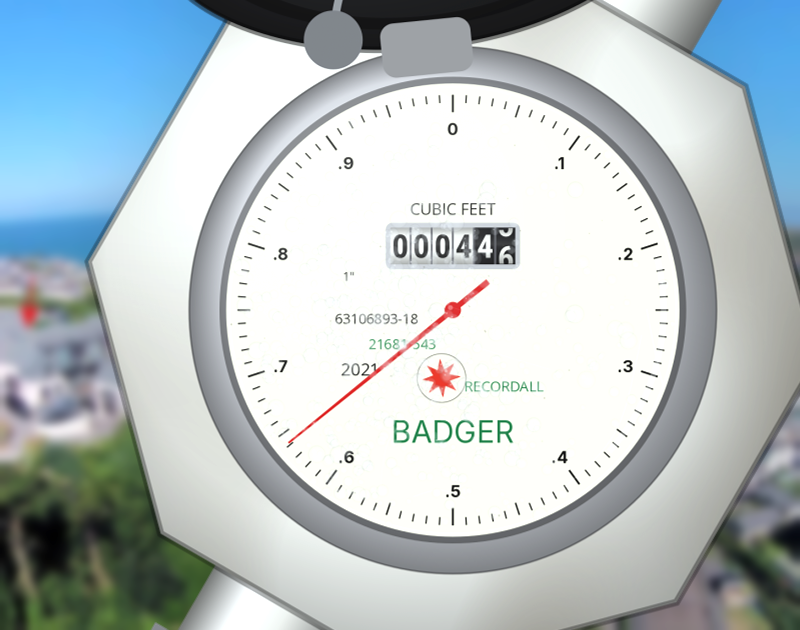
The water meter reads 445.64 ft³
